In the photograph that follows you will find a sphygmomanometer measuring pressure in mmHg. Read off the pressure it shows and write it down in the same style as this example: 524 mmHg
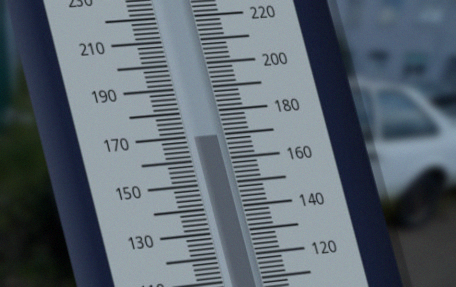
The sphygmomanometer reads 170 mmHg
